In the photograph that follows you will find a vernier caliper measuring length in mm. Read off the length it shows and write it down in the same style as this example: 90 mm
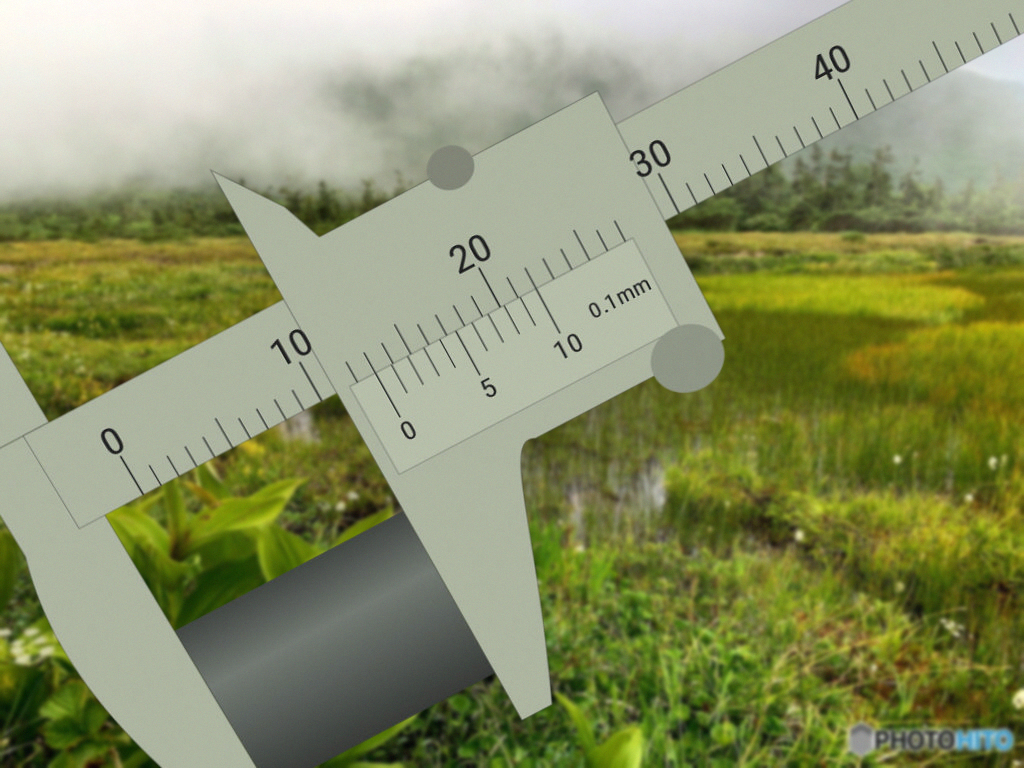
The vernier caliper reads 13.0 mm
